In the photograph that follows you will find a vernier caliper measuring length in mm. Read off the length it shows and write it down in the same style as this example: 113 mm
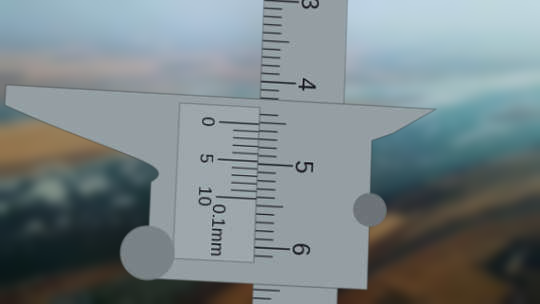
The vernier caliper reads 45.2 mm
